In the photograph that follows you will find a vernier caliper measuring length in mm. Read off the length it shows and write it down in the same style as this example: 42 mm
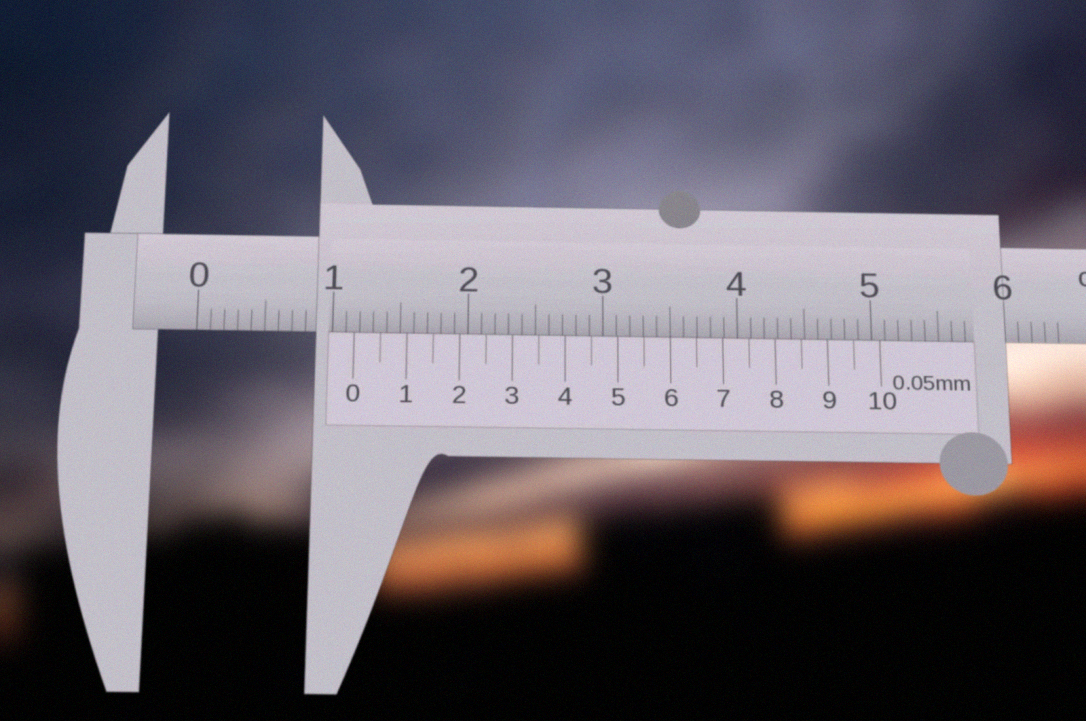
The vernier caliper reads 11.6 mm
